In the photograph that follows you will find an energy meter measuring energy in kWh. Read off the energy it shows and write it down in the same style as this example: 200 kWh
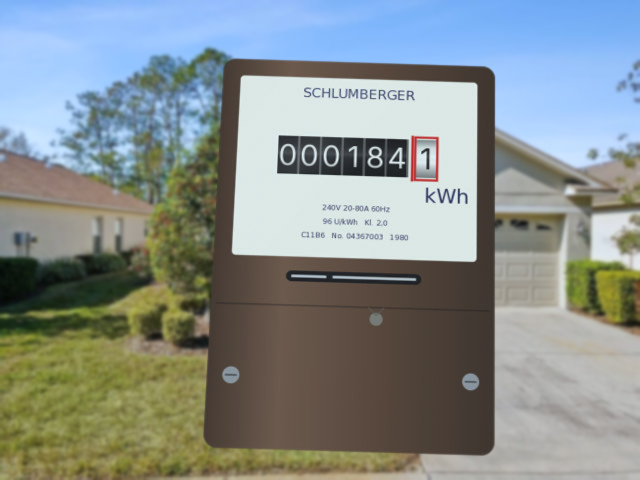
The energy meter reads 184.1 kWh
